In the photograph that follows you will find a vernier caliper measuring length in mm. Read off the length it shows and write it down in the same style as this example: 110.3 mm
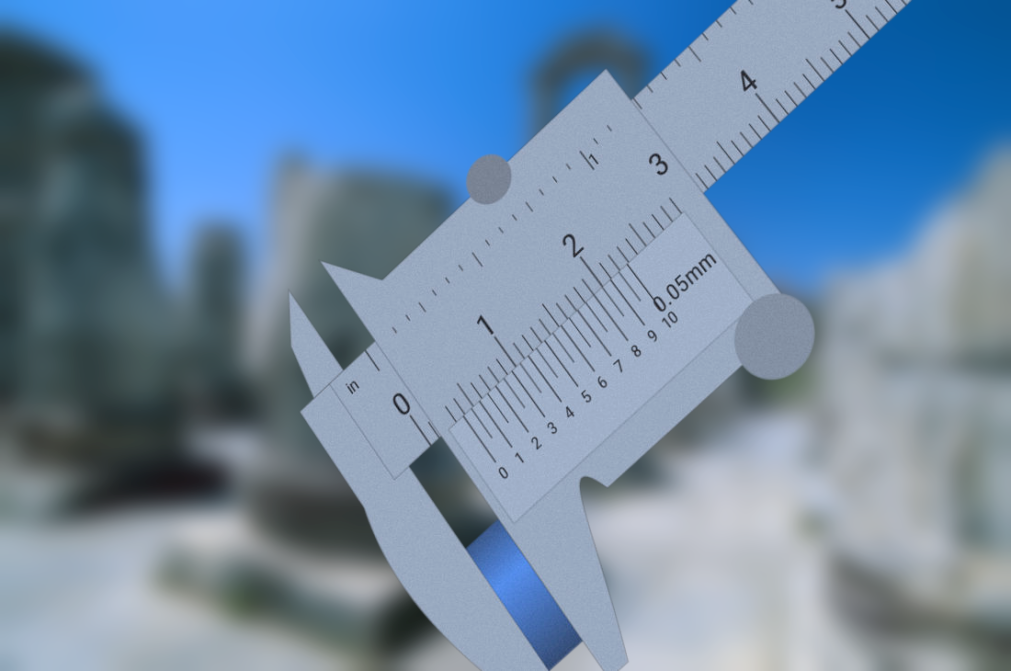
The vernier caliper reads 3.8 mm
